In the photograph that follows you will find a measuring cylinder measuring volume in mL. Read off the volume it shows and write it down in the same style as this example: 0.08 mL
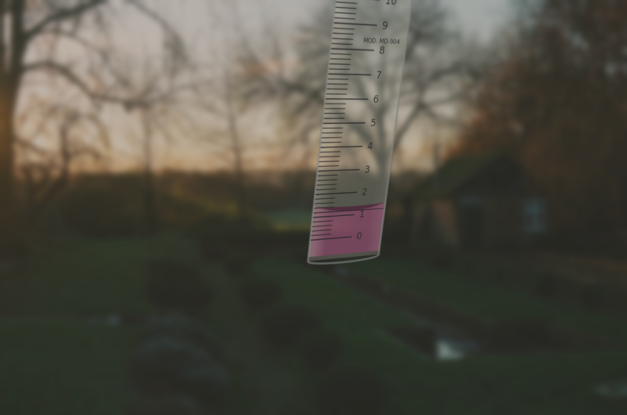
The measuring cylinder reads 1.2 mL
